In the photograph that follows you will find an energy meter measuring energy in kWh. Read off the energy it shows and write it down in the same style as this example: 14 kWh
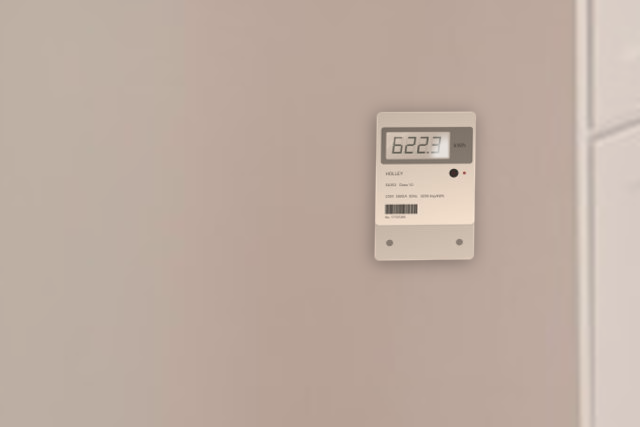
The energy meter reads 622.3 kWh
